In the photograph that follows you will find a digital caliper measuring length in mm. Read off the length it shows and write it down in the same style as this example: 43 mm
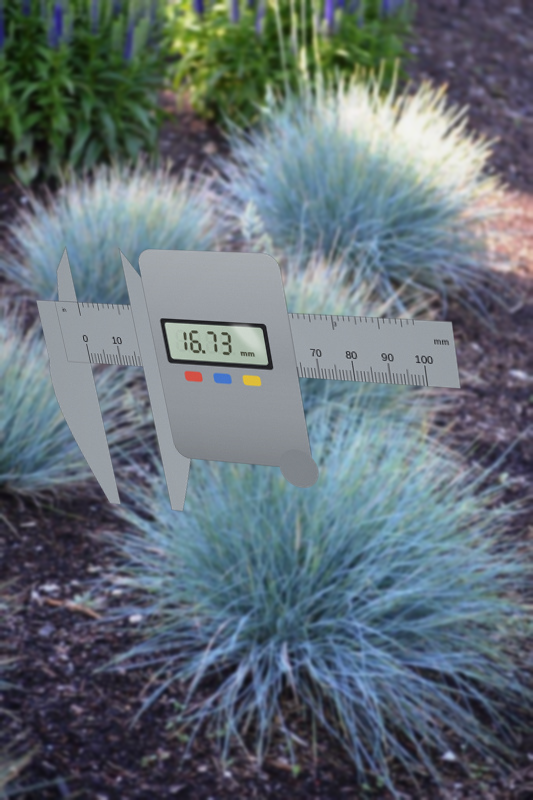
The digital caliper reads 16.73 mm
